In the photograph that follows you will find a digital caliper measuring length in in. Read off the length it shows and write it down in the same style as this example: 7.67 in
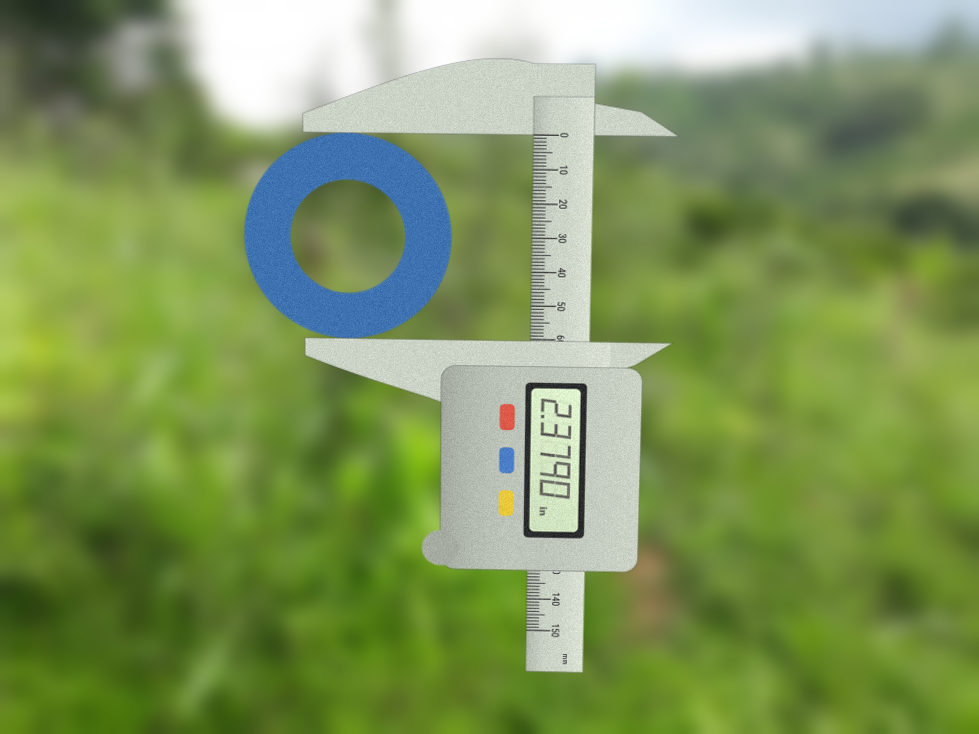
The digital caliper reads 2.3790 in
